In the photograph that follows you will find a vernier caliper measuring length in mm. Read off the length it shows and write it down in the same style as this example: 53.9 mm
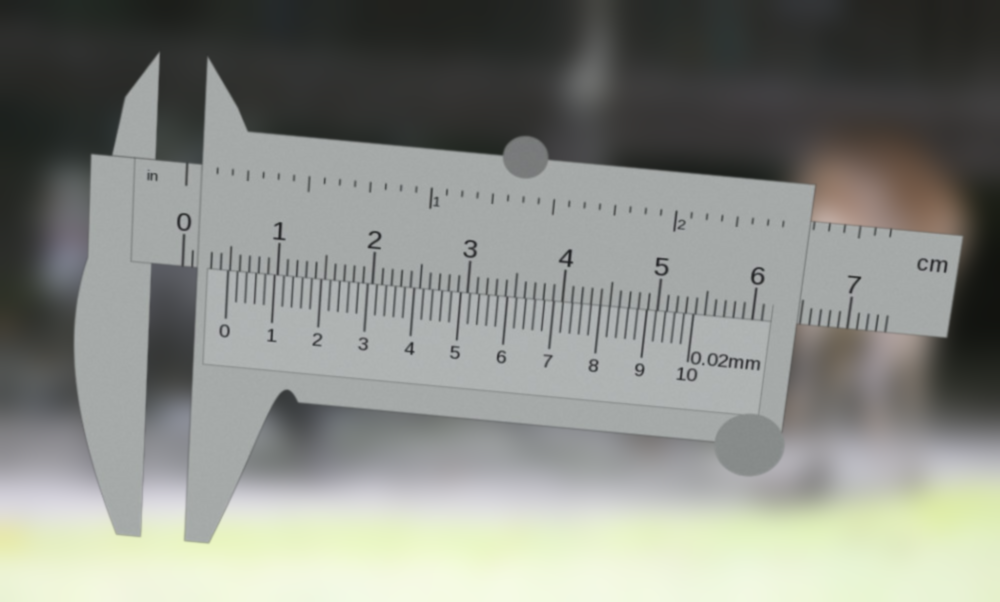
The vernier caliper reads 4.8 mm
